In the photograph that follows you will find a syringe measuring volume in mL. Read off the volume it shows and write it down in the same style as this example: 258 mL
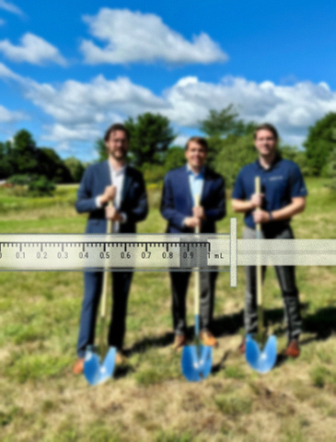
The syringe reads 0.86 mL
